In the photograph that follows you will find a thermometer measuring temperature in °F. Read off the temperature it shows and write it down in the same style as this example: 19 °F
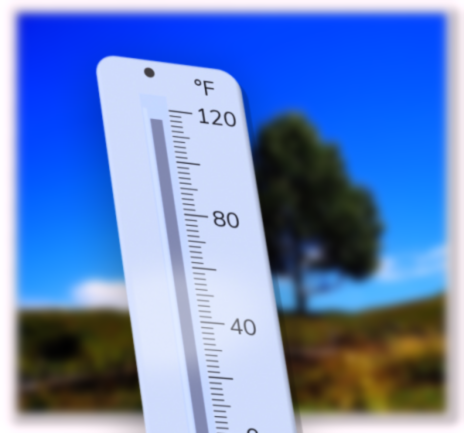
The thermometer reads 116 °F
